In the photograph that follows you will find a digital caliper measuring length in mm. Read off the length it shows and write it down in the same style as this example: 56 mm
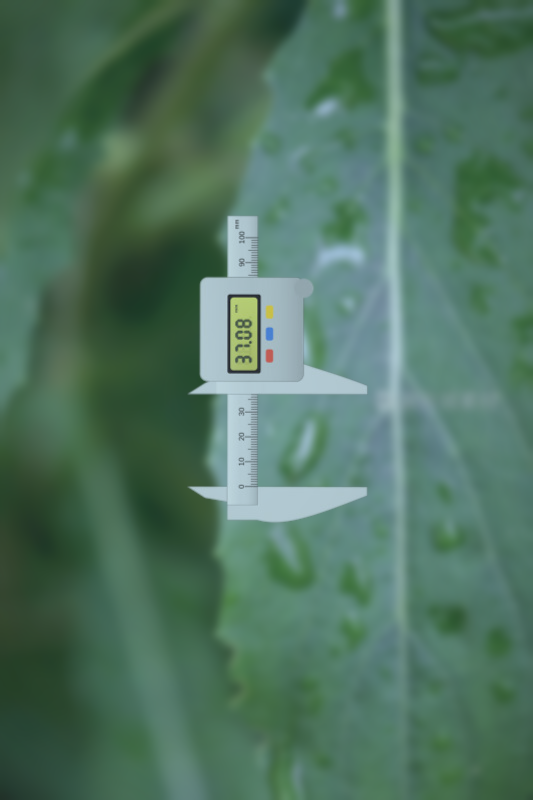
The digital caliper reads 37.08 mm
